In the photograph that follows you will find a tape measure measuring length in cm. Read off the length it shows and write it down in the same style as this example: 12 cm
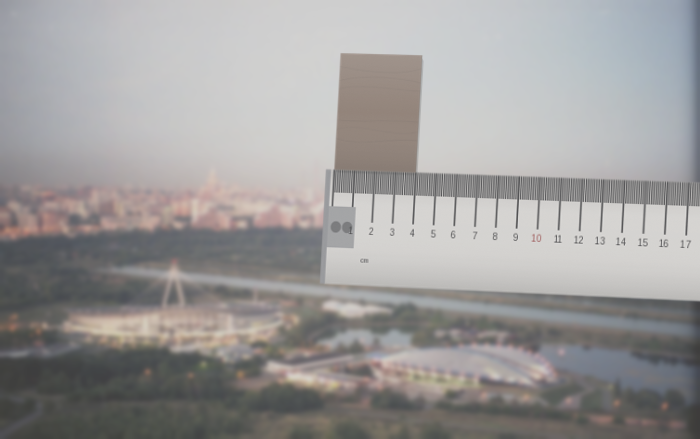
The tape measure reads 4 cm
